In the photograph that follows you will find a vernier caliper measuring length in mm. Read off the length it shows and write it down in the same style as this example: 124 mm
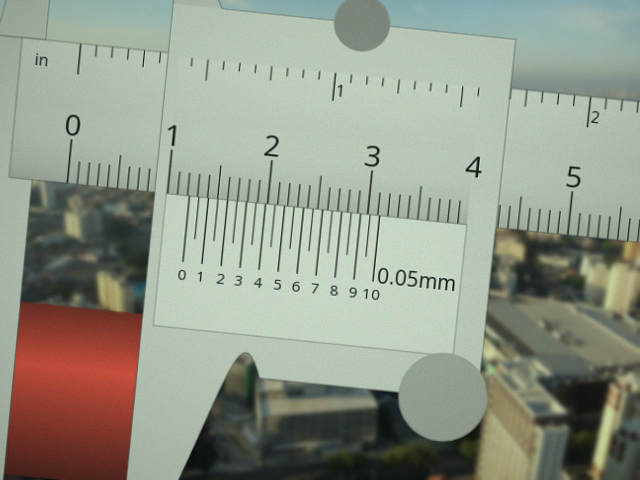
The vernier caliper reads 12.2 mm
